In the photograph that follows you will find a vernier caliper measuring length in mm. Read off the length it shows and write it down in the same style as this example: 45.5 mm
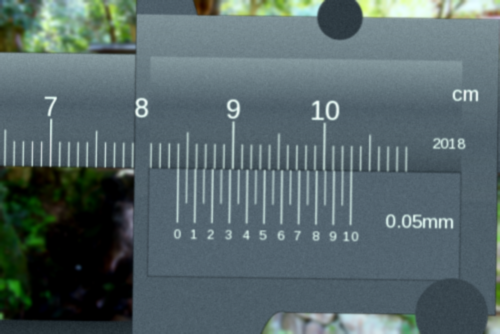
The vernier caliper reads 84.0 mm
